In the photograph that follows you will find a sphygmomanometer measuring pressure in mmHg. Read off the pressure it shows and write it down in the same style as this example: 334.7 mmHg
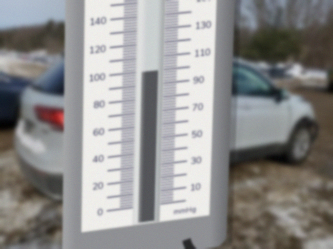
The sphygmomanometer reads 100 mmHg
